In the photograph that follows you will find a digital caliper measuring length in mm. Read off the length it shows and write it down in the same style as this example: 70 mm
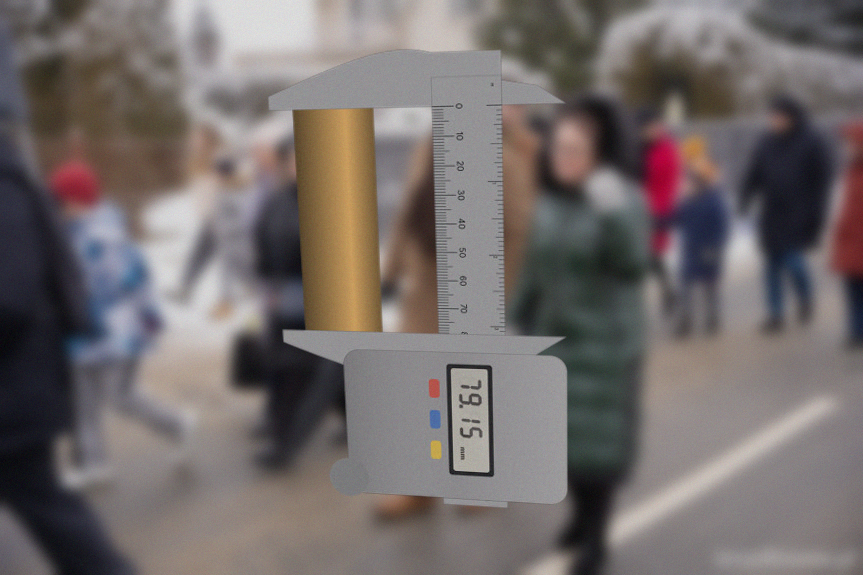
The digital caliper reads 79.15 mm
